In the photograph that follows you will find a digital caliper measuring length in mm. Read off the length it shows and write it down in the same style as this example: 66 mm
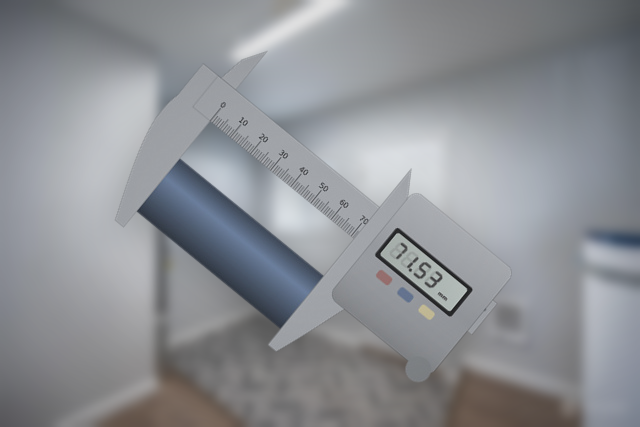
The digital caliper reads 71.53 mm
